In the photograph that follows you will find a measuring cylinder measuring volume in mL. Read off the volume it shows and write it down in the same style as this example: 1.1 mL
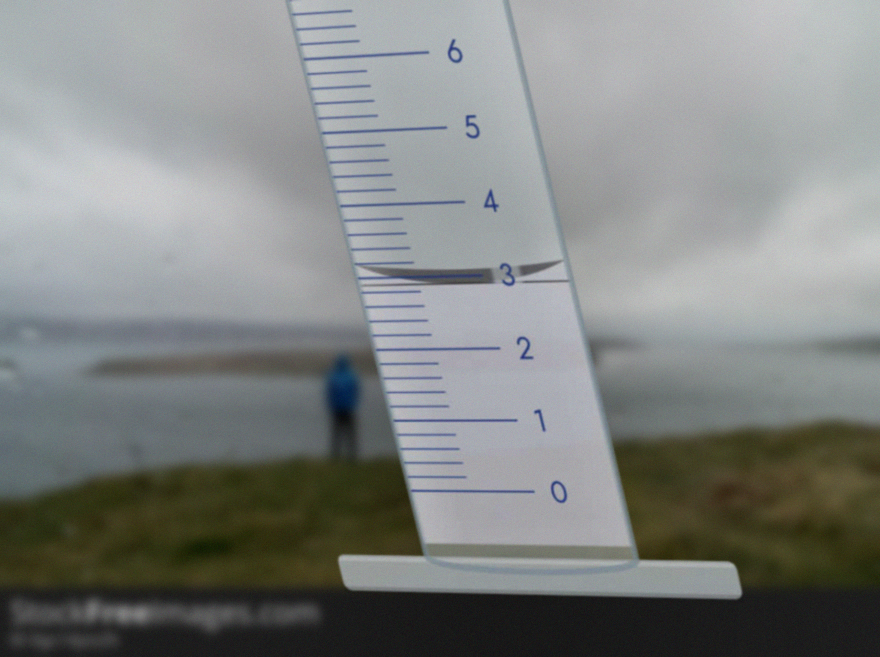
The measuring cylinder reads 2.9 mL
